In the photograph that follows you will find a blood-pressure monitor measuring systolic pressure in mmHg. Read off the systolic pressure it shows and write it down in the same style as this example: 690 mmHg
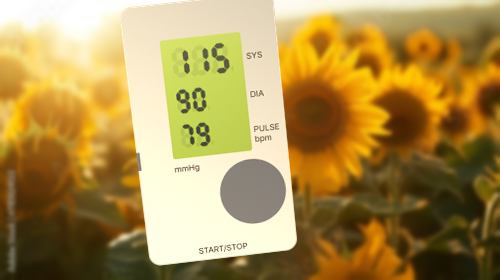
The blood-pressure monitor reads 115 mmHg
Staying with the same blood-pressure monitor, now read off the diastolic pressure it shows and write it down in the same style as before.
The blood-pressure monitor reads 90 mmHg
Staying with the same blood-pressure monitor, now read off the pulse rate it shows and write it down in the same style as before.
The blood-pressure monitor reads 79 bpm
